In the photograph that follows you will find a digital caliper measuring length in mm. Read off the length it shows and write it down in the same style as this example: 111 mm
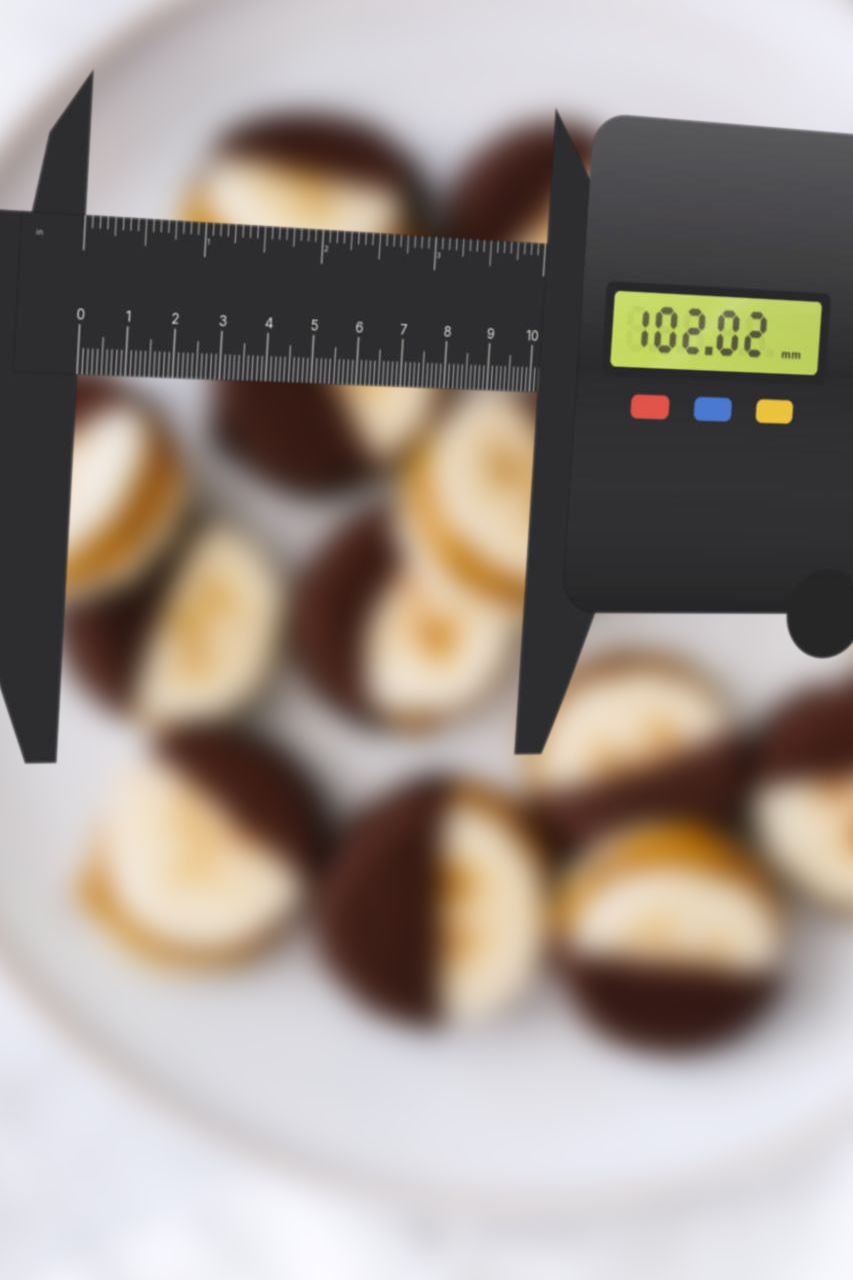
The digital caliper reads 102.02 mm
